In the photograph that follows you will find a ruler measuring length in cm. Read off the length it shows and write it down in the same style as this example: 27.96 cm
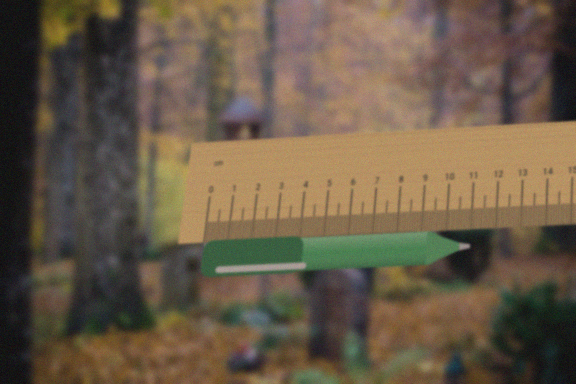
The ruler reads 11 cm
